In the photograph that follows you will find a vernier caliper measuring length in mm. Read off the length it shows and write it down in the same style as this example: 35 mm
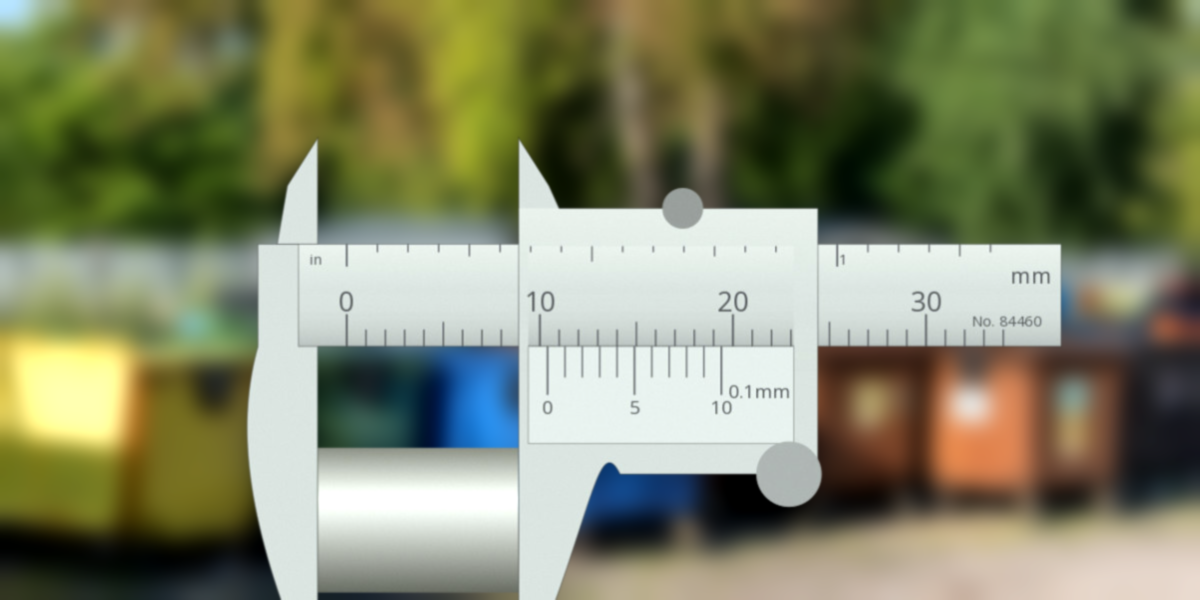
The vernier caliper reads 10.4 mm
